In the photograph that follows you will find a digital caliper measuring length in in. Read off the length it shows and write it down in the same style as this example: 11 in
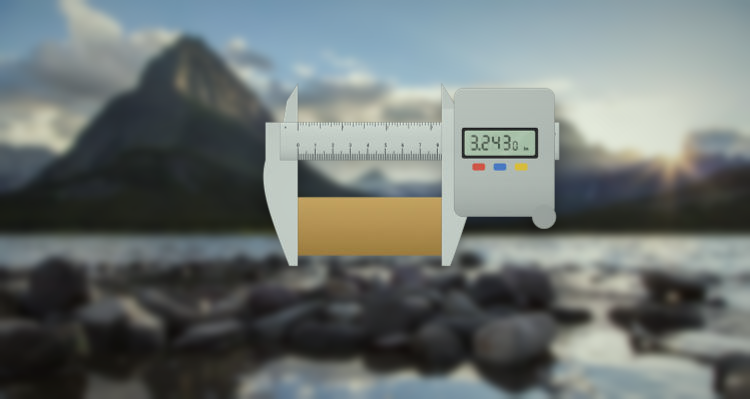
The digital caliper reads 3.2430 in
